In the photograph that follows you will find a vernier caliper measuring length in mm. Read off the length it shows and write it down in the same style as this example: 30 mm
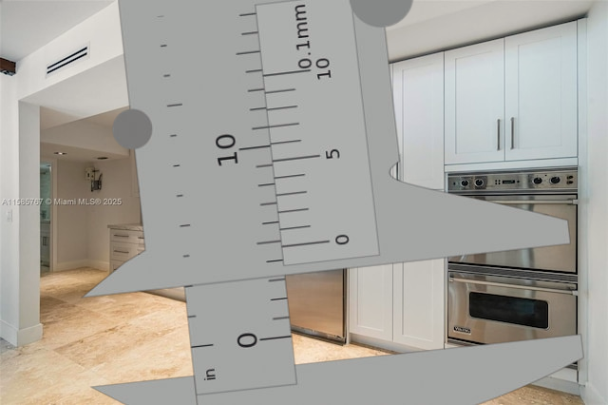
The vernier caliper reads 4.7 mm
